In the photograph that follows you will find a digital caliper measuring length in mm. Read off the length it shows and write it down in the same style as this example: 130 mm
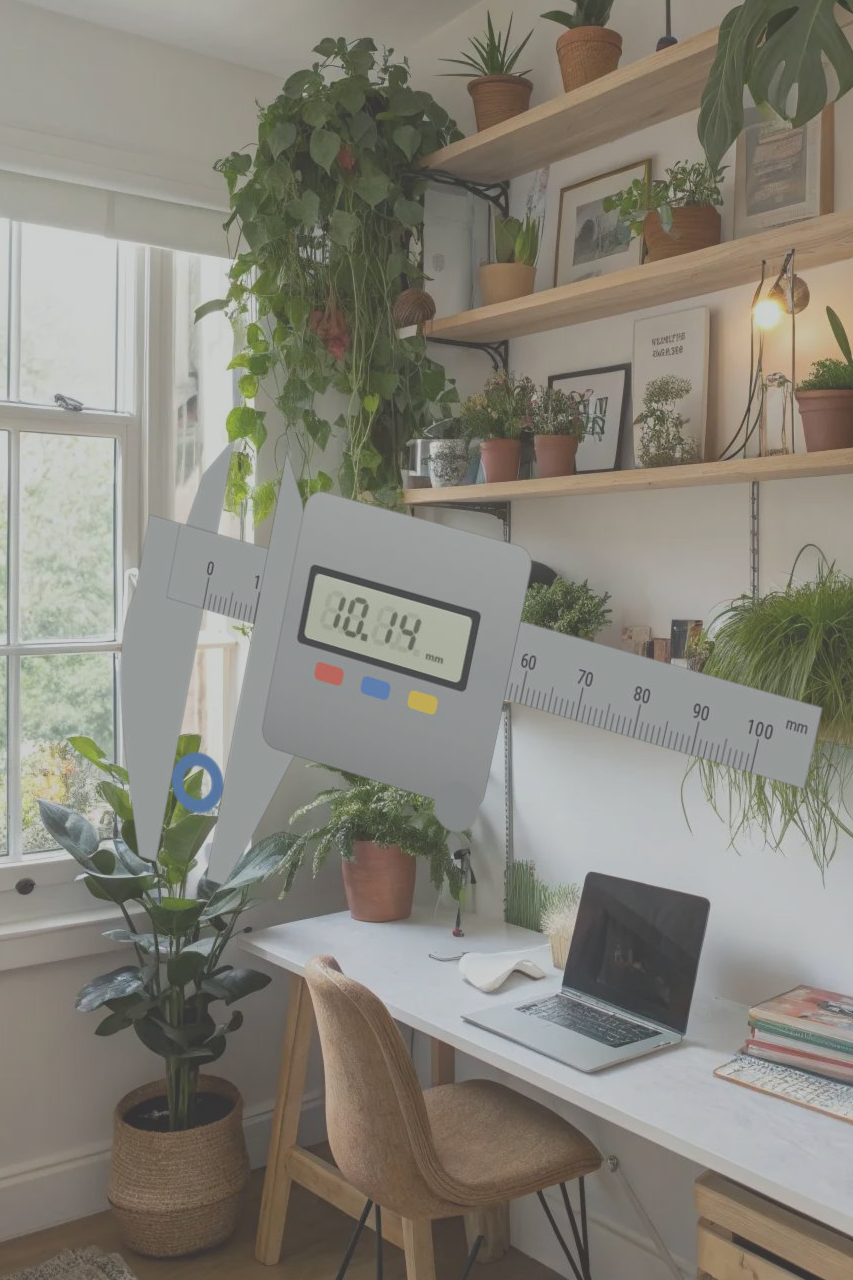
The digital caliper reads 10.14 mm
